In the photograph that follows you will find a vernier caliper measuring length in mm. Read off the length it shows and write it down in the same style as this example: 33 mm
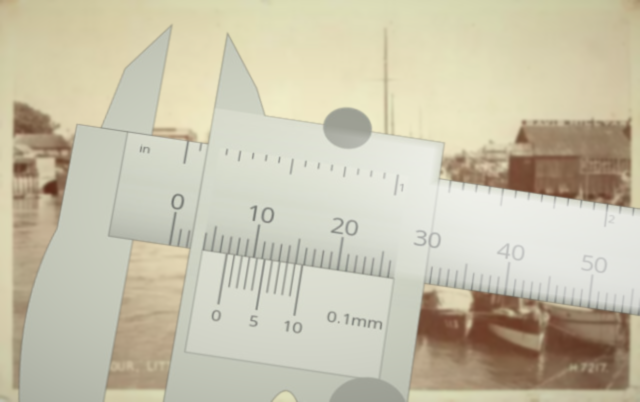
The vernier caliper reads 6.8 mm
